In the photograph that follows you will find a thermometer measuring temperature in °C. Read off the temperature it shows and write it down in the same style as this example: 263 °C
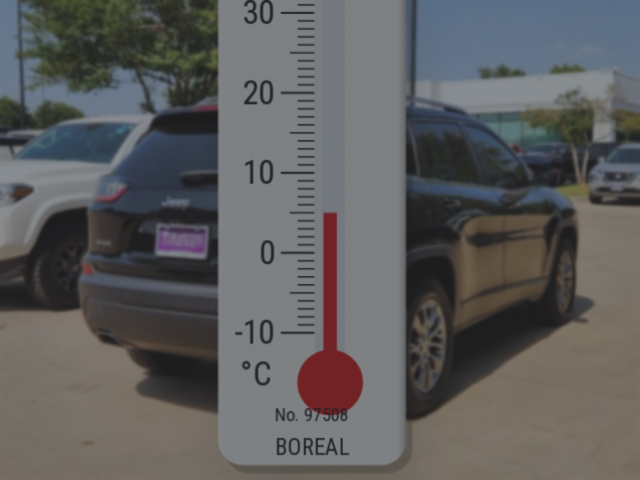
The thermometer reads 5 °C
